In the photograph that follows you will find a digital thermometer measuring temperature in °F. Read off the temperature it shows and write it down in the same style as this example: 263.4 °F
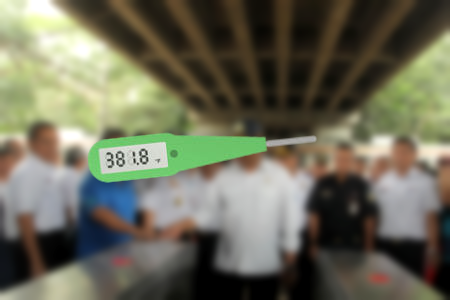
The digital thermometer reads 381.8 °F
